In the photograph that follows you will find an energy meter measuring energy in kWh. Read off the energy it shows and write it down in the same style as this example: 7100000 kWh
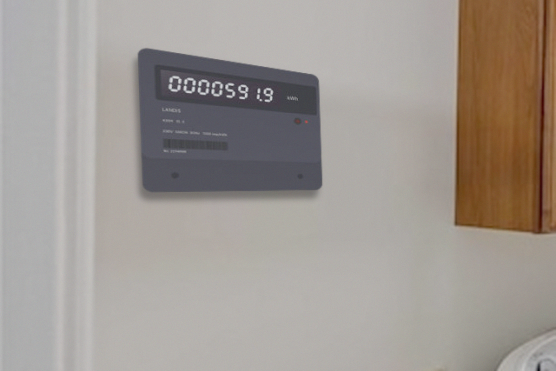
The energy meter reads 591.9 kWh
